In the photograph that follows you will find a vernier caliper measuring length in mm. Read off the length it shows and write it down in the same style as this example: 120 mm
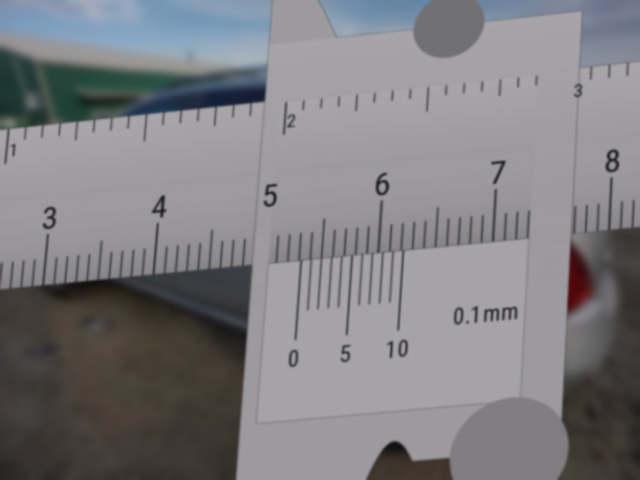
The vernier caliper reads 53.2 mm
